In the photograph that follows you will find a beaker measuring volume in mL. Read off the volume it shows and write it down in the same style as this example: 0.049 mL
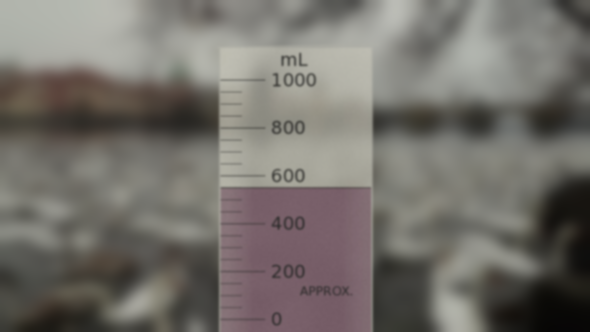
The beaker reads 550 mL
